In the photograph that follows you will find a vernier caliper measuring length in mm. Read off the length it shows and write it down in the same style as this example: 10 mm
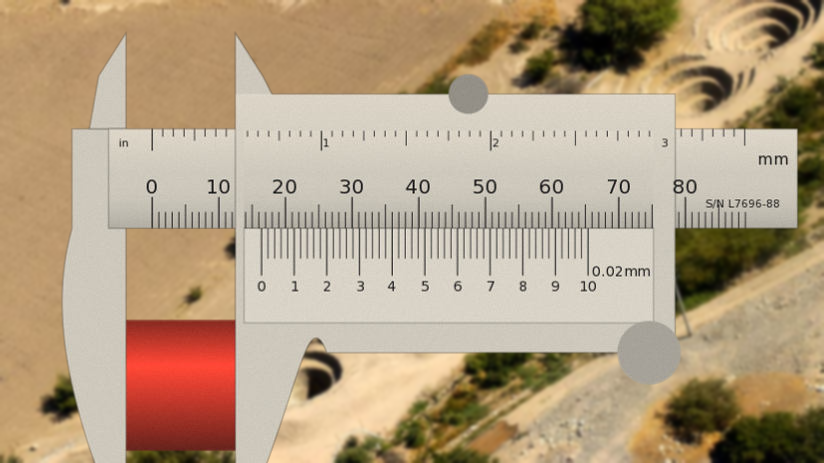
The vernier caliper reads 16.4 mm
